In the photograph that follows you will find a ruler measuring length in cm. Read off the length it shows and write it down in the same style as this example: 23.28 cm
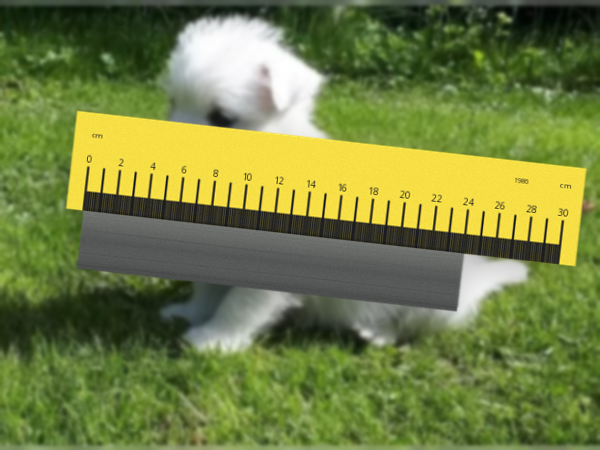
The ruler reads 24 cm
